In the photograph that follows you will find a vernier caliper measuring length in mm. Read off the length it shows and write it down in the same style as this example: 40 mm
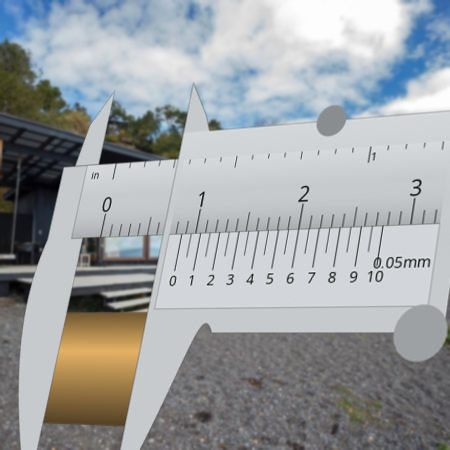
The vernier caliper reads 8.6 mm
